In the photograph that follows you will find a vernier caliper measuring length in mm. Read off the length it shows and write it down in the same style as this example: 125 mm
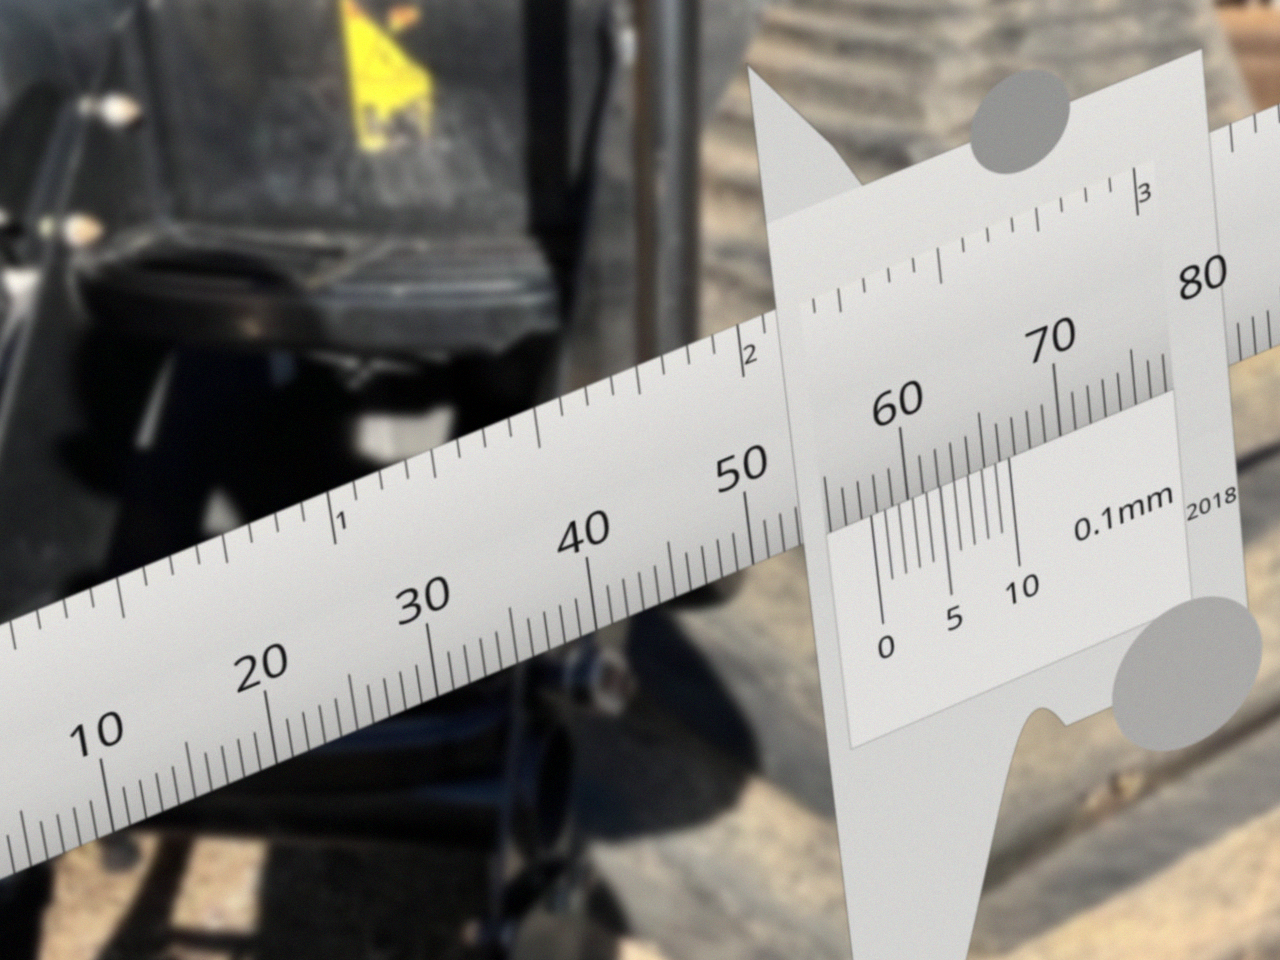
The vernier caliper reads 57.6 mm
